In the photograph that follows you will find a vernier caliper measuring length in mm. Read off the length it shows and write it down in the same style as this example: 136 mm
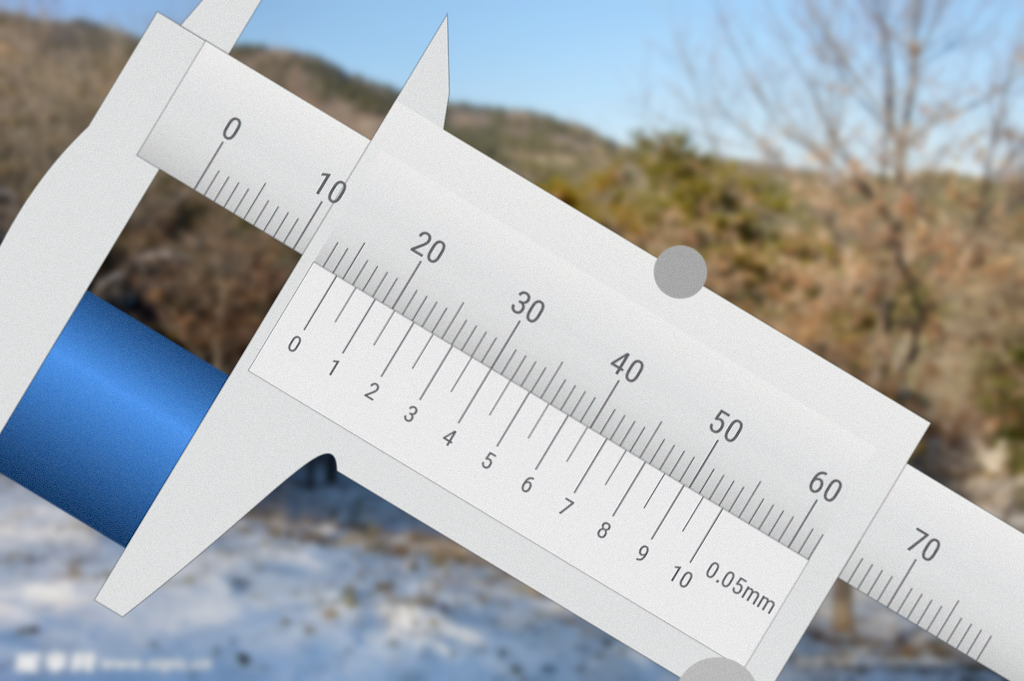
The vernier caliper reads 14.4 mm
